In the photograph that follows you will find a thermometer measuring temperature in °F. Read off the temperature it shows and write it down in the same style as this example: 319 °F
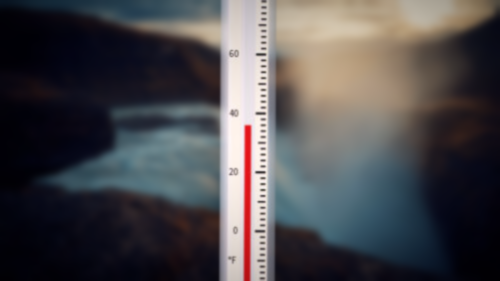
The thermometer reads 36 °F
